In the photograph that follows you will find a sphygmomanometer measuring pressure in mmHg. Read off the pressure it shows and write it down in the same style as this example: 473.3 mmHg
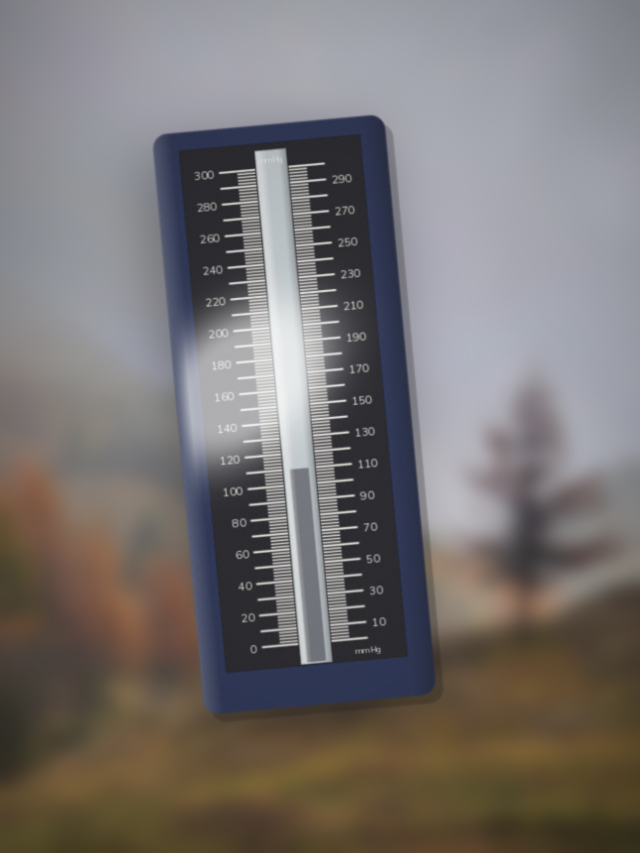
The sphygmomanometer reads 110 mmHg
